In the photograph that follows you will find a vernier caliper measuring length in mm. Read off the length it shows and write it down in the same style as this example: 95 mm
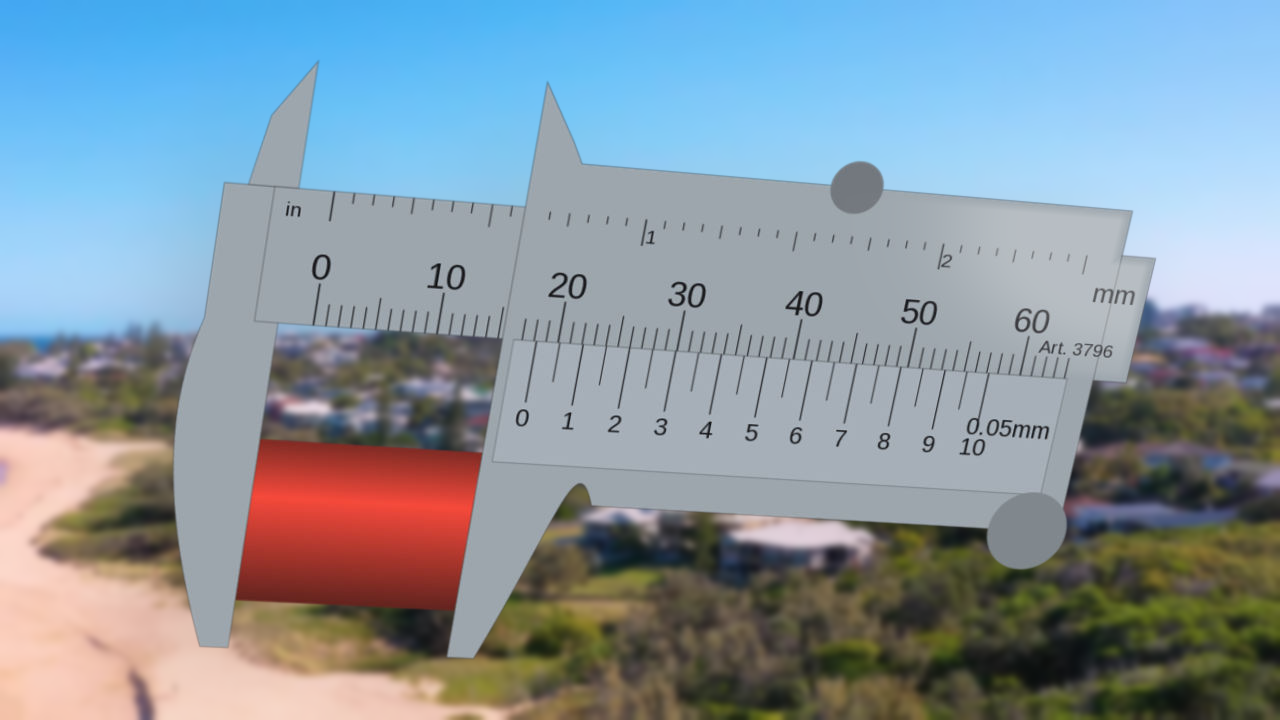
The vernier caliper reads 18.2 mm
